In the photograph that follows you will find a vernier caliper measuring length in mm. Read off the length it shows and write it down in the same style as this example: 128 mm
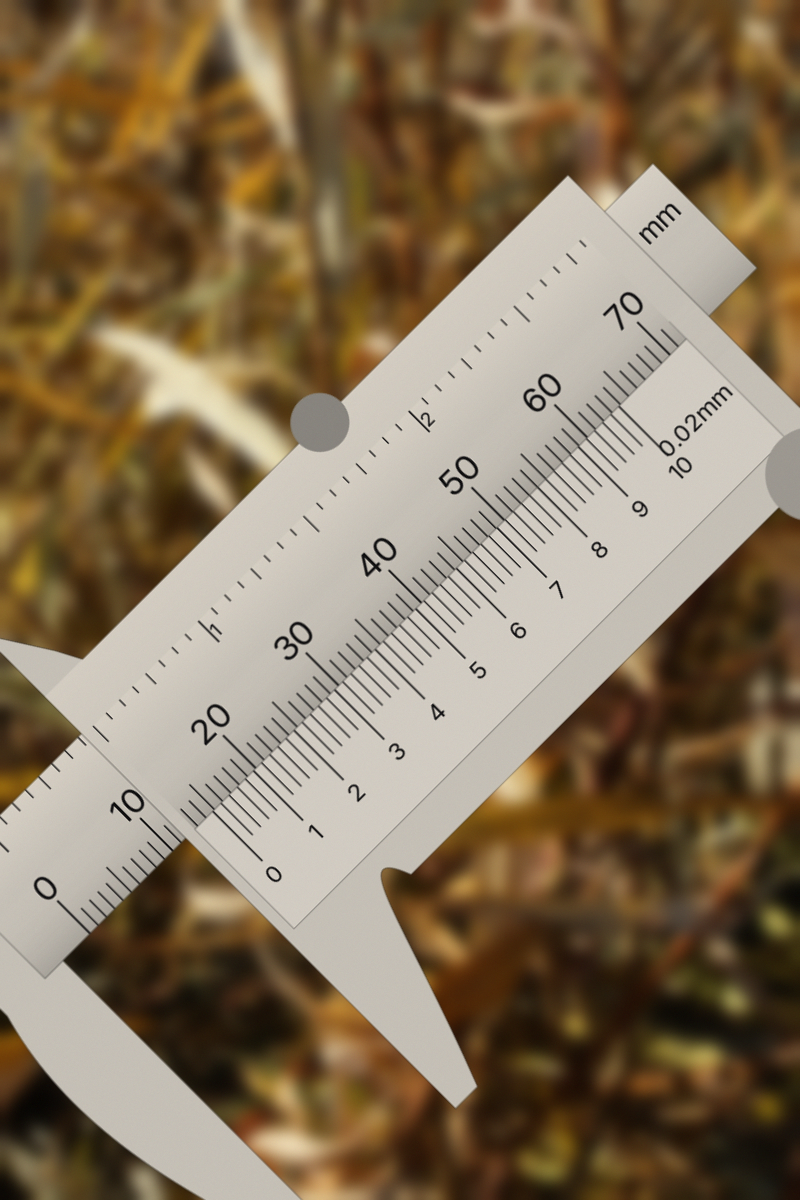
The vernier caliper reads 14.8 mm
